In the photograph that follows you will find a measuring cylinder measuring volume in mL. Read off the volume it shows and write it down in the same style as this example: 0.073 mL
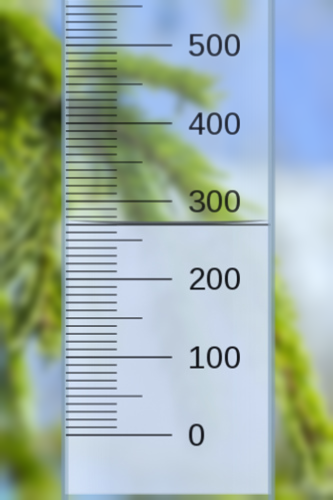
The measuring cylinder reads 270 mL
